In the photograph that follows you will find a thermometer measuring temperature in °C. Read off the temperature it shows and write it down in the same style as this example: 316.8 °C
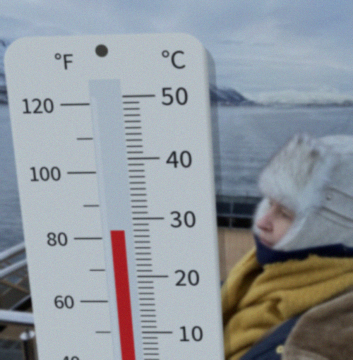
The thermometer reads 28 °C
